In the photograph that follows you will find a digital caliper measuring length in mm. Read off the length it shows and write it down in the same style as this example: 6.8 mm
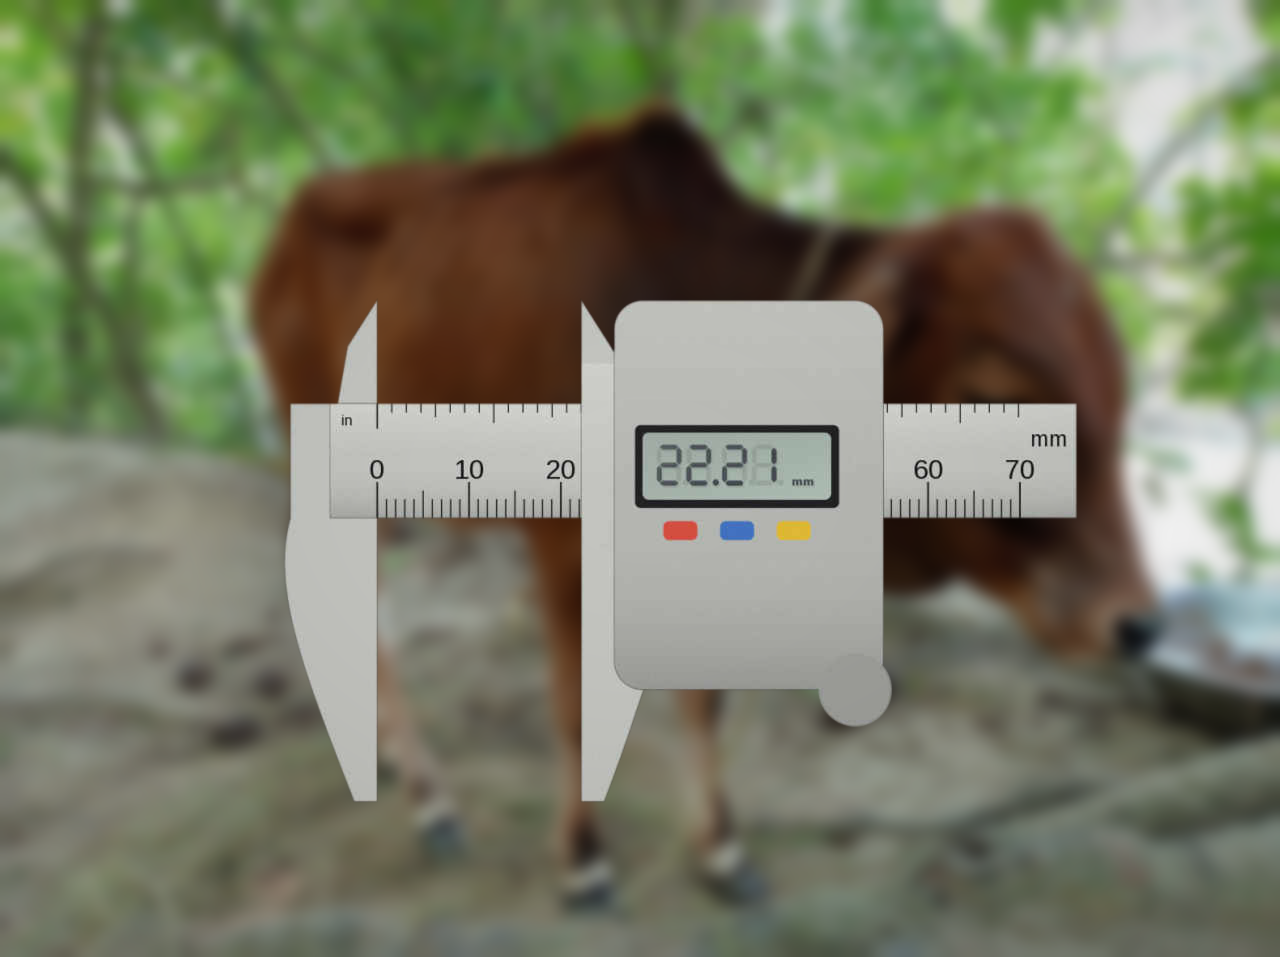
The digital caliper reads 22.21 mm
